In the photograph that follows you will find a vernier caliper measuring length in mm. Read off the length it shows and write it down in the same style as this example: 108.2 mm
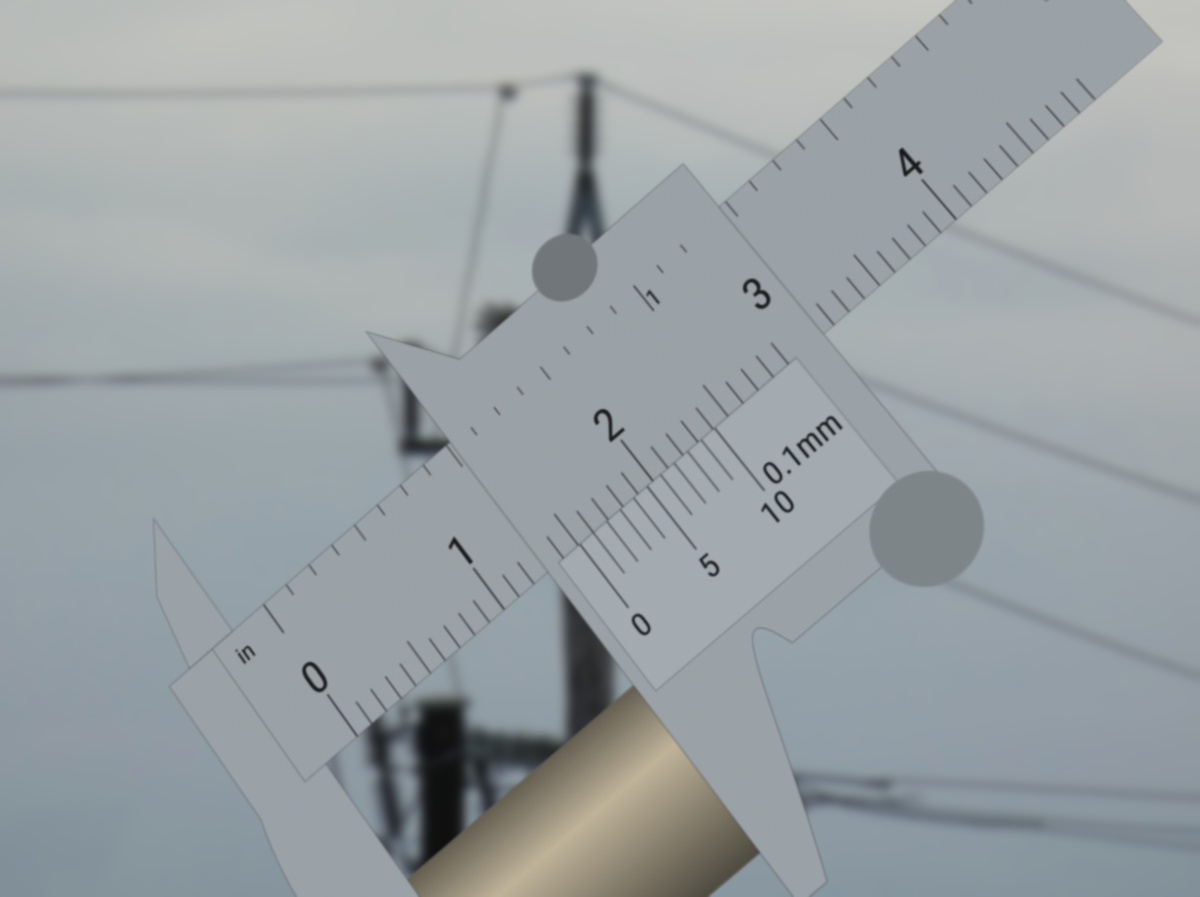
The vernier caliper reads 15.1 mm
